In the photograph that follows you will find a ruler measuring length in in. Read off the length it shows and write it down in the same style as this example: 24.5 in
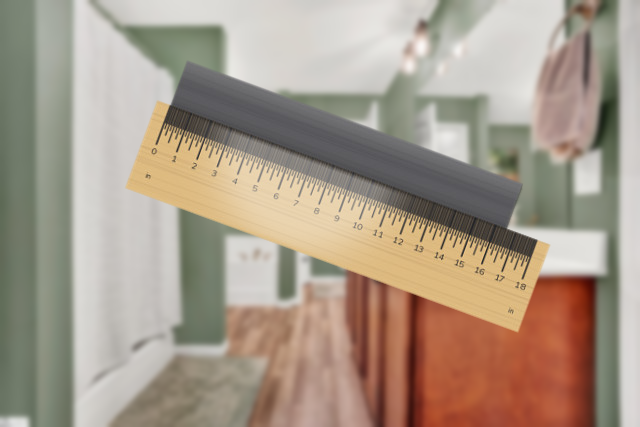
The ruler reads 16.5 in
